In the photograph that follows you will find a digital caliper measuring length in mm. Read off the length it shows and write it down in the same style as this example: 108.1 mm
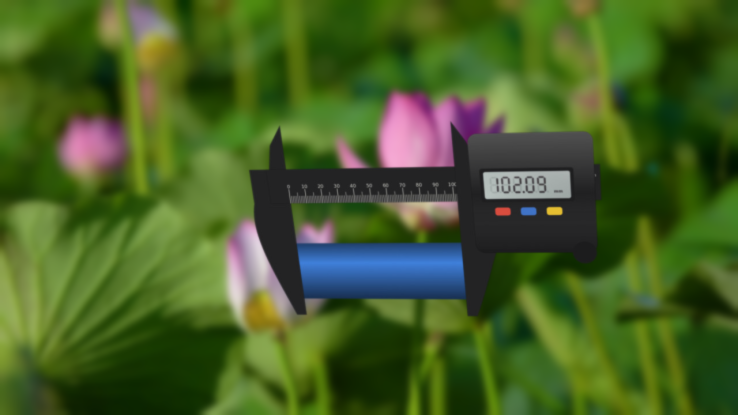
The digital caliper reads 102.09 mm
